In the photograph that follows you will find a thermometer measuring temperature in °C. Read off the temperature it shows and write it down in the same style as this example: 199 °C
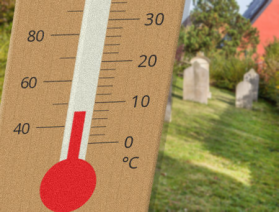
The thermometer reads 8 °C
